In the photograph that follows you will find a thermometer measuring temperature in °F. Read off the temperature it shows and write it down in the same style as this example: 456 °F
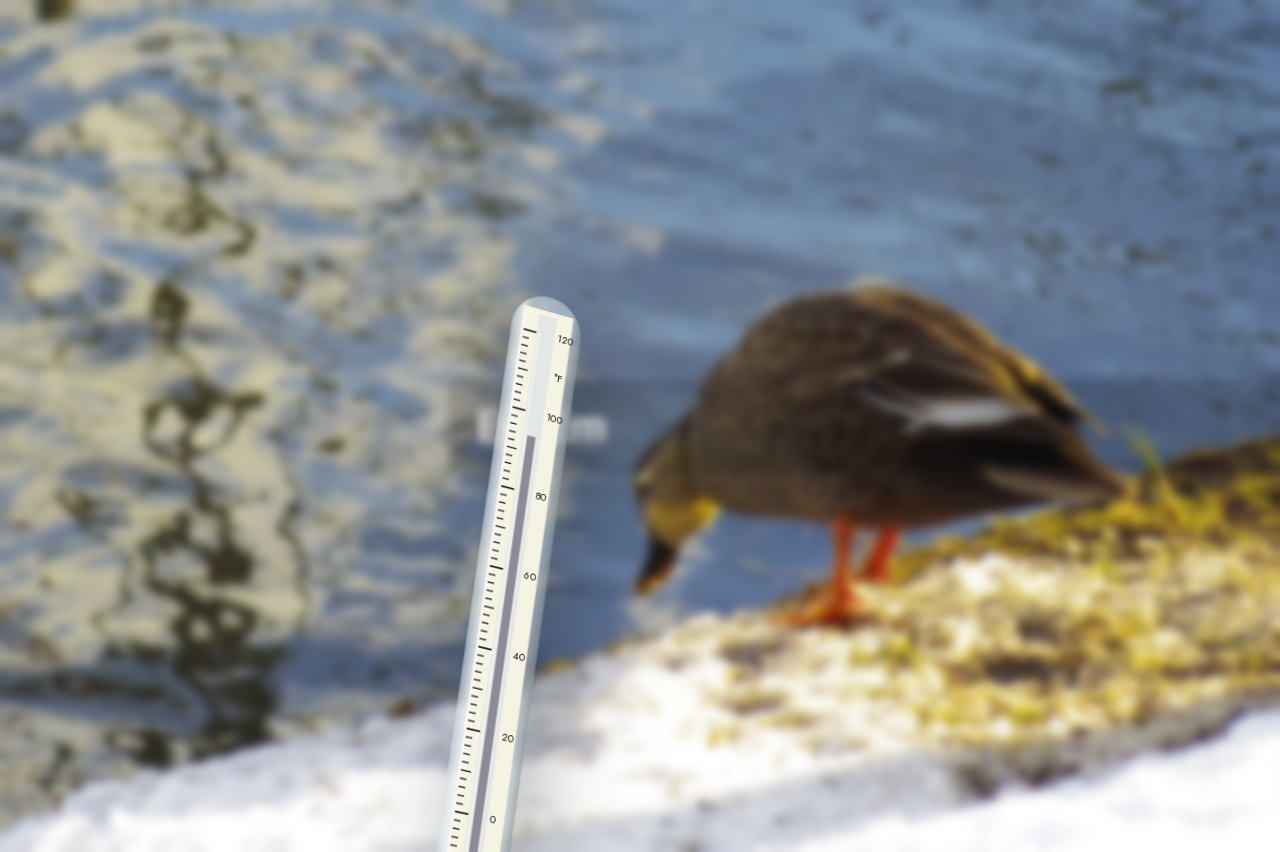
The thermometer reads 94 °F
